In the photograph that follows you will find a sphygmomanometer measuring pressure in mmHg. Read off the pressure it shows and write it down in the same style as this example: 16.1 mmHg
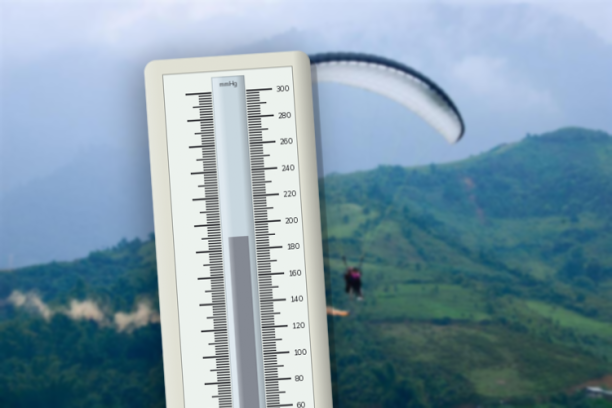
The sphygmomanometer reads 190 mmHg
